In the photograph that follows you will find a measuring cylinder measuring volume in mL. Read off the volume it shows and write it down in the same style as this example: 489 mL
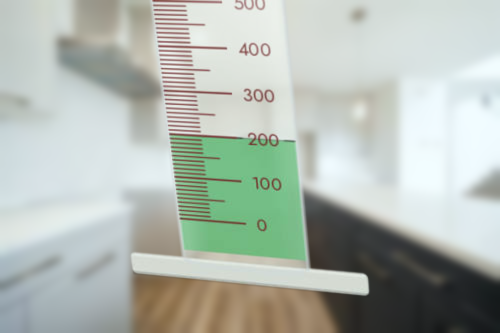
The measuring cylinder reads 200 mL
